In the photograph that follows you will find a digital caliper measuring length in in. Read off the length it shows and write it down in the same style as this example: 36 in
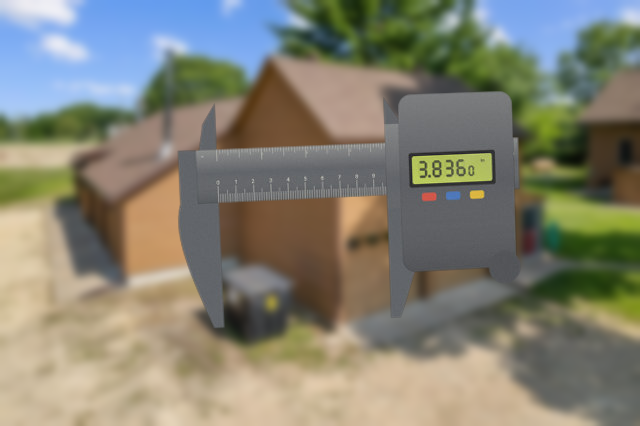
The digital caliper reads 3.8360 in
